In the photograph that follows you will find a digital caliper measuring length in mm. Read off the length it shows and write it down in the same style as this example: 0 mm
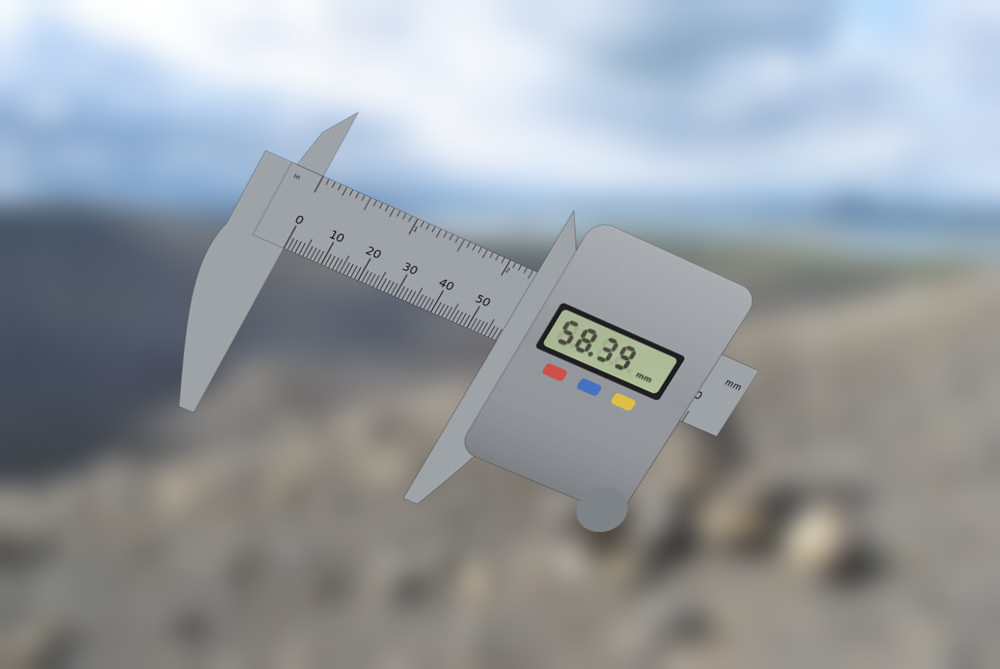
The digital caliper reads 58.39 mm
